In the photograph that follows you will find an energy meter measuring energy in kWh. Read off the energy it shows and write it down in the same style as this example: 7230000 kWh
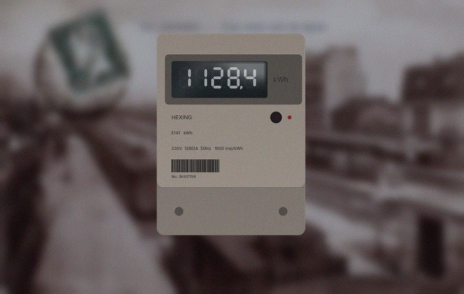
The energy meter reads 1128.4 kWh
